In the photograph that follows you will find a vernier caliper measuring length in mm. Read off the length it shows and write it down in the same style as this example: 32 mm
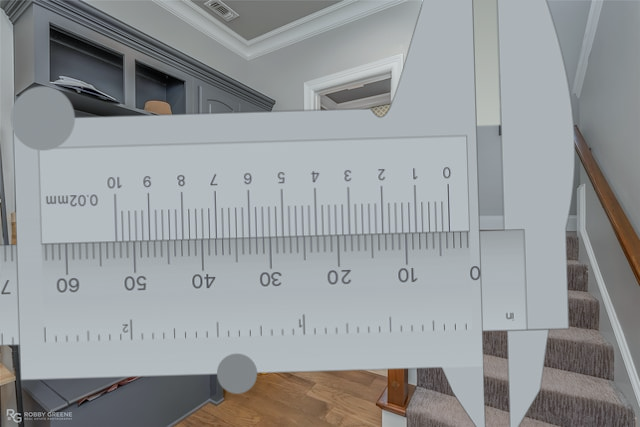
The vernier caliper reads 3.6 mm
